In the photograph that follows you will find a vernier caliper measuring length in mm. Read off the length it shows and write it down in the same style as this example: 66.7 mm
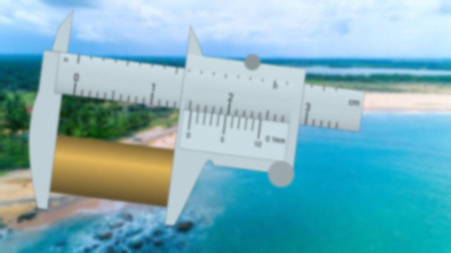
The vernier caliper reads 15.2 mm
